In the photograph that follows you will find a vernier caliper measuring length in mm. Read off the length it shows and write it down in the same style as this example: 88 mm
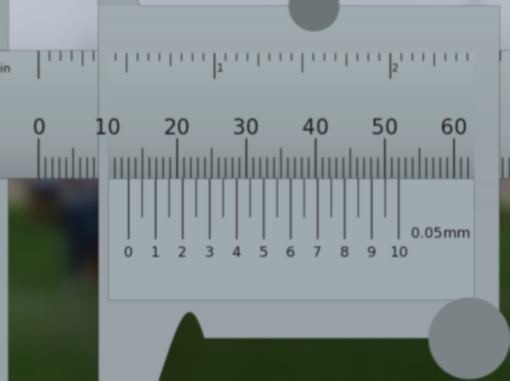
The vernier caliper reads 13.0 mm
